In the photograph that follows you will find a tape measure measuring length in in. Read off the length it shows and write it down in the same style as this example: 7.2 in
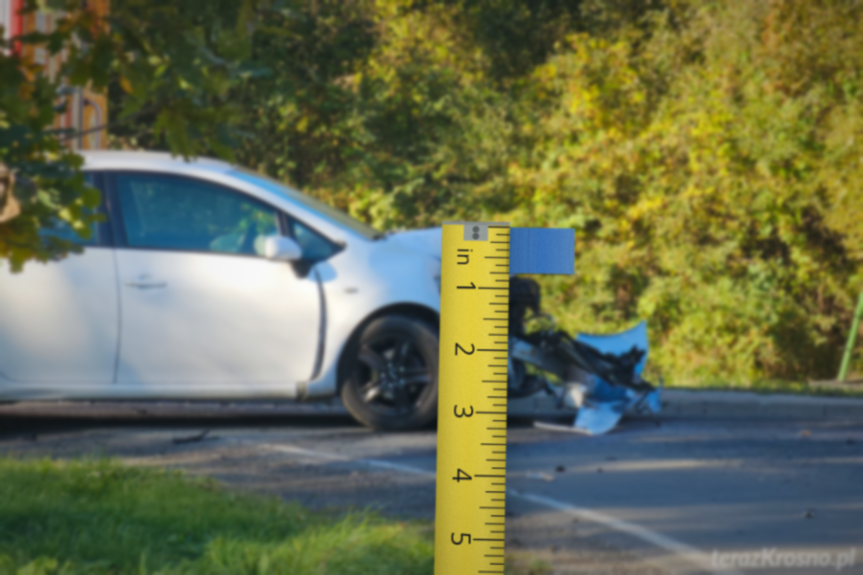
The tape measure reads 0.75 in
